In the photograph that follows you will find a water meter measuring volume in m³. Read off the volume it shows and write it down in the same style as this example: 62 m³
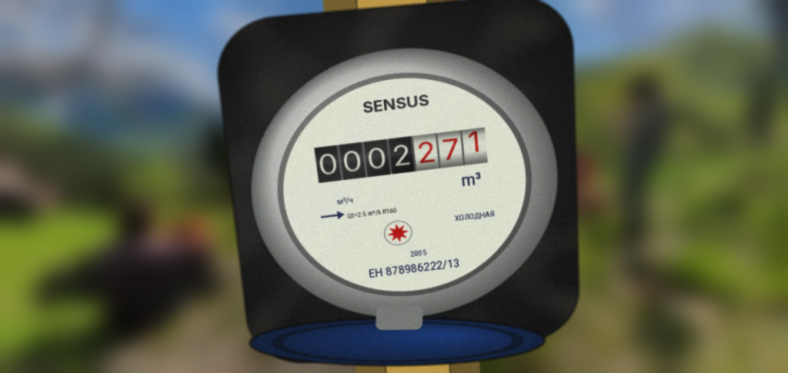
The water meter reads 2.271 m³
